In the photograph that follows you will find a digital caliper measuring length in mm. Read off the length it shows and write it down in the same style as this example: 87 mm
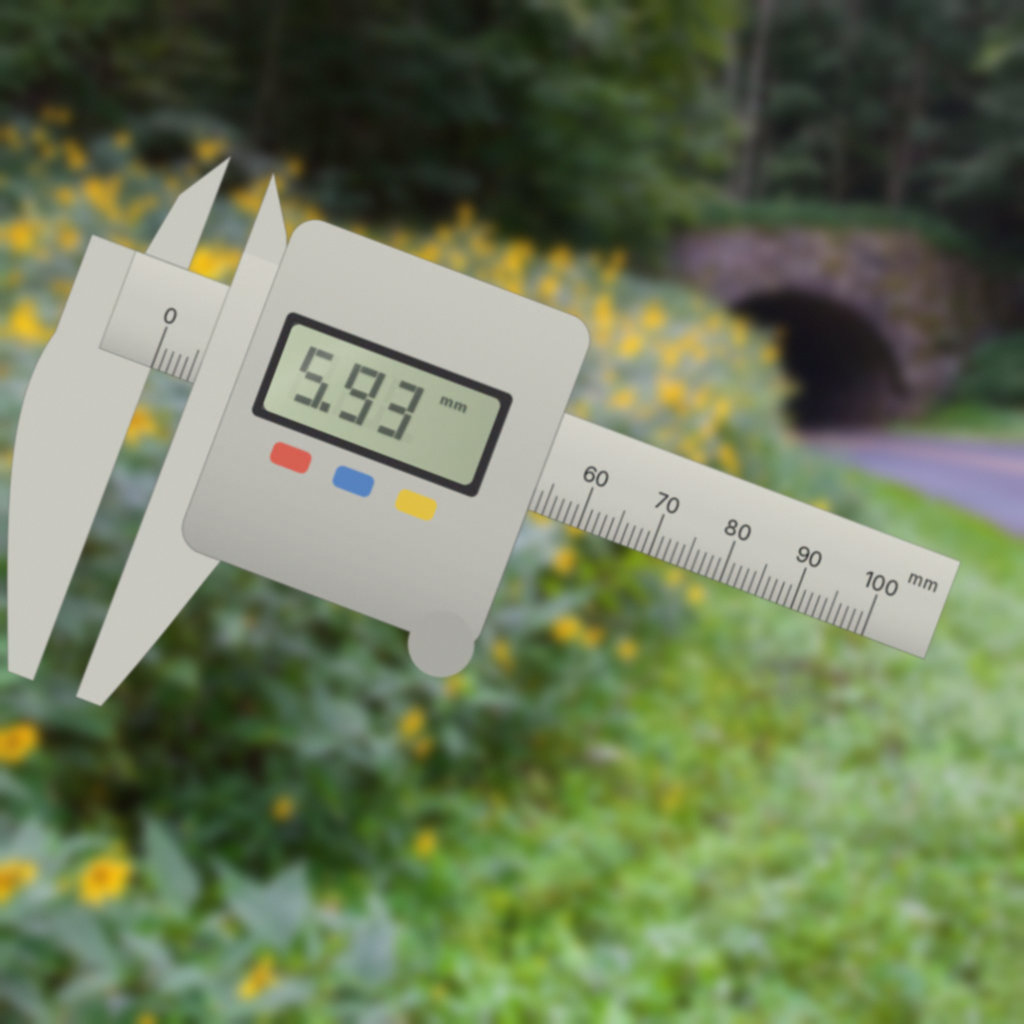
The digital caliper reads 5.93 mm
